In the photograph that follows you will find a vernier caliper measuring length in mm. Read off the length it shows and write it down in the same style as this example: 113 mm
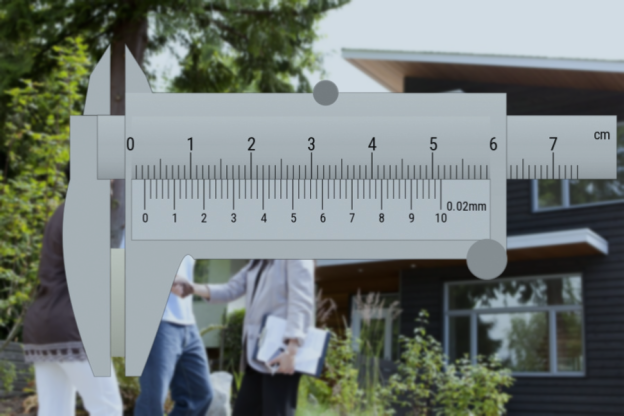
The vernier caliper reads 2.4 mm
